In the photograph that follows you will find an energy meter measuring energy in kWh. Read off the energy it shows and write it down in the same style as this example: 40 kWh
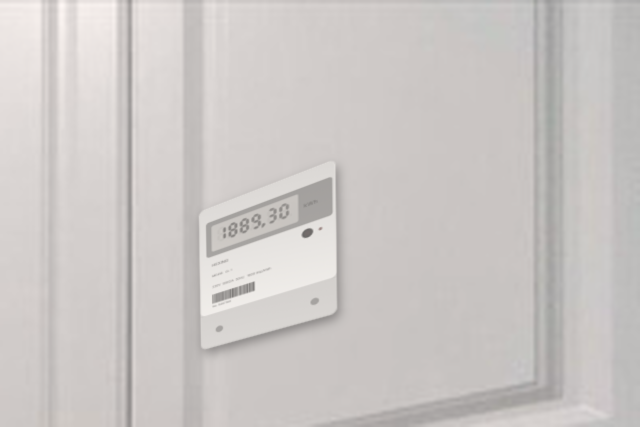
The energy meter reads 1889.30 kWh
